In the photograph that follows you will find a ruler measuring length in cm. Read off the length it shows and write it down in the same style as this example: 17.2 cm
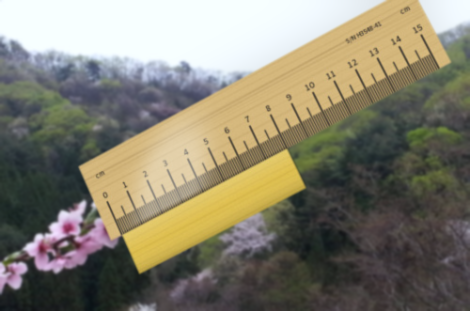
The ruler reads 8 cm
